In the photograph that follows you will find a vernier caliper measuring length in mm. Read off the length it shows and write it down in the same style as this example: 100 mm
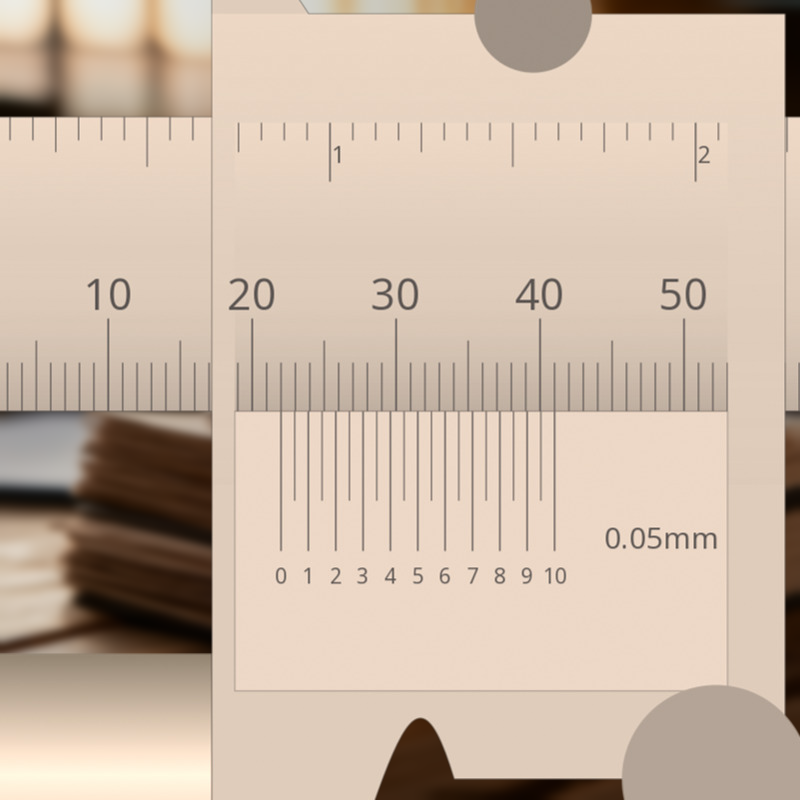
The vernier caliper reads 22.0 mm
